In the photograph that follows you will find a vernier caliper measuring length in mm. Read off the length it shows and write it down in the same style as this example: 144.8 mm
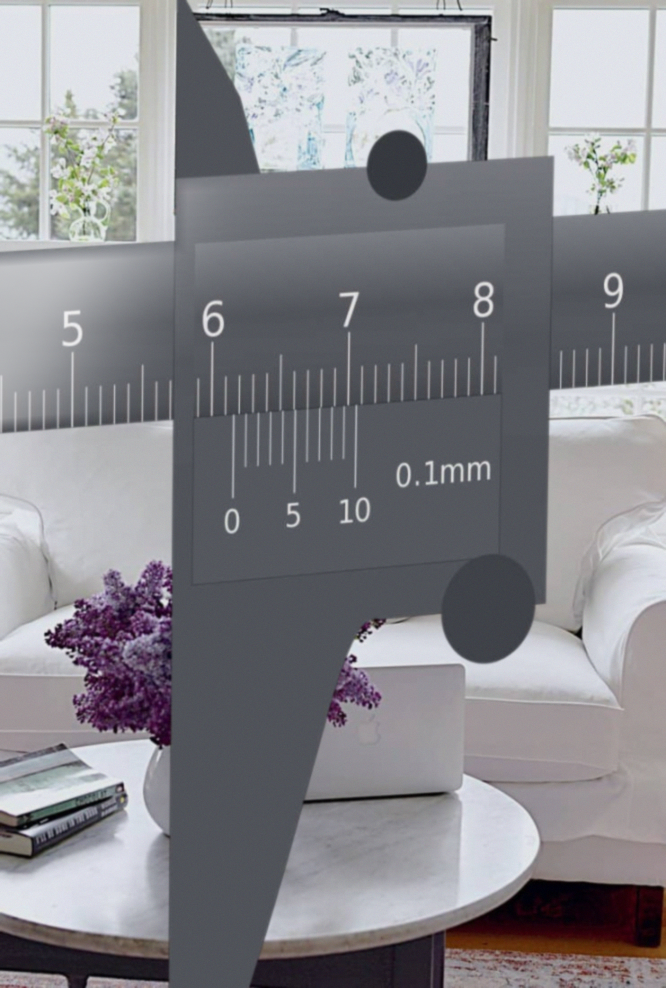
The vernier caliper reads 61.6 mm
